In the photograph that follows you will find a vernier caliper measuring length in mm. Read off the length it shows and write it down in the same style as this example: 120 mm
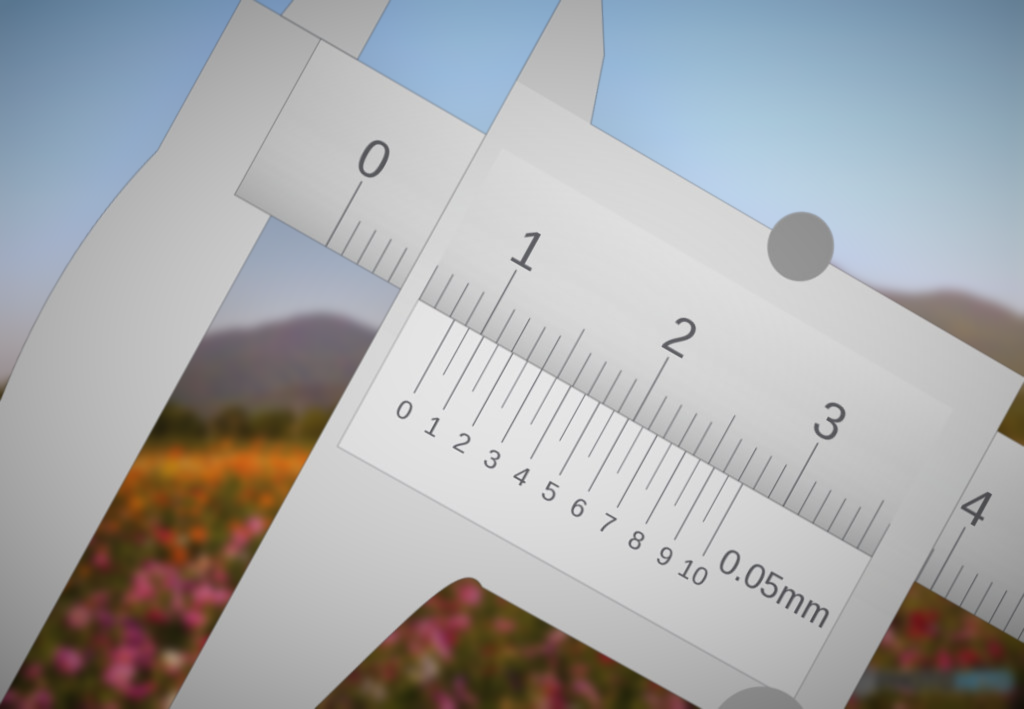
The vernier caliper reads 8.3 mm
